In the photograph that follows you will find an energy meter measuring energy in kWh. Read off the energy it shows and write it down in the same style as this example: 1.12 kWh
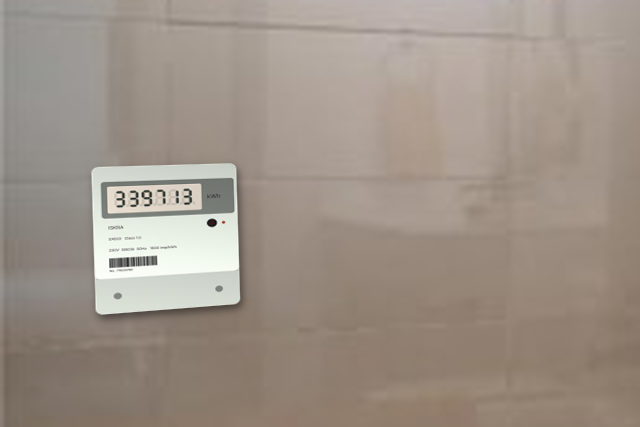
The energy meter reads 339713 kWh
